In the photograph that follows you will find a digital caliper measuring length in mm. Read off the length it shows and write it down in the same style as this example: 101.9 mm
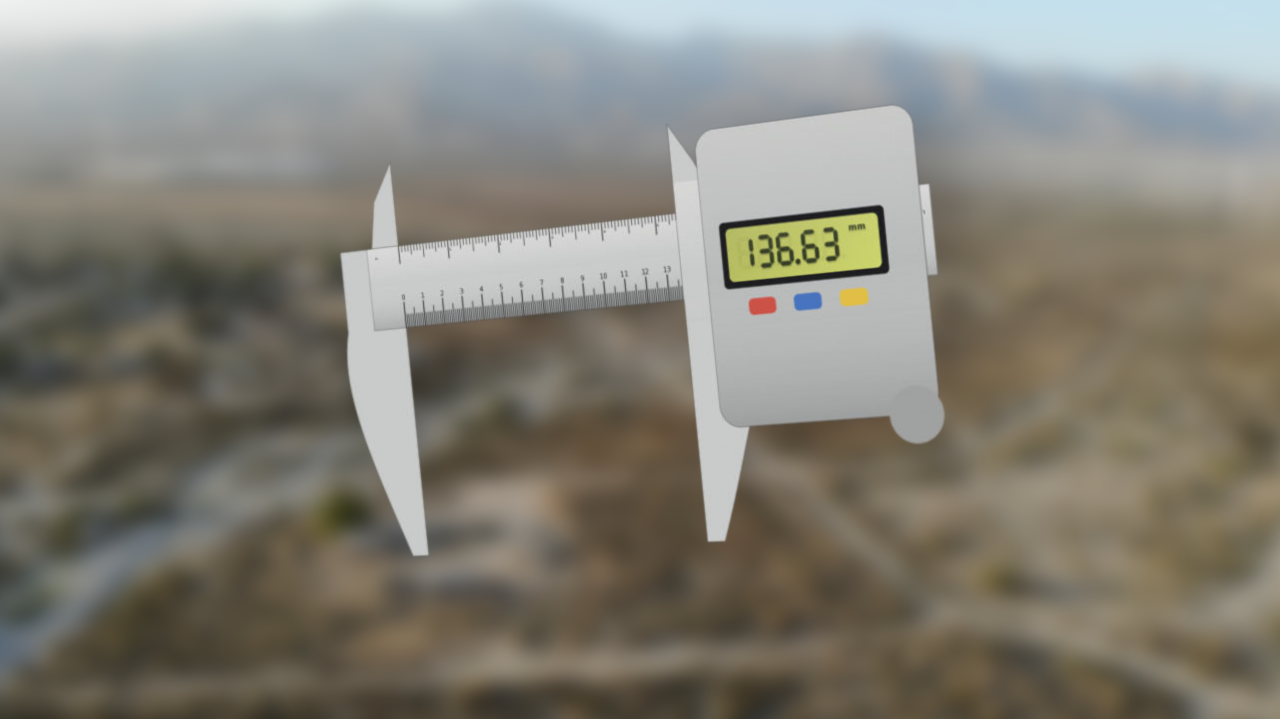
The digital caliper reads 136.63 mm
